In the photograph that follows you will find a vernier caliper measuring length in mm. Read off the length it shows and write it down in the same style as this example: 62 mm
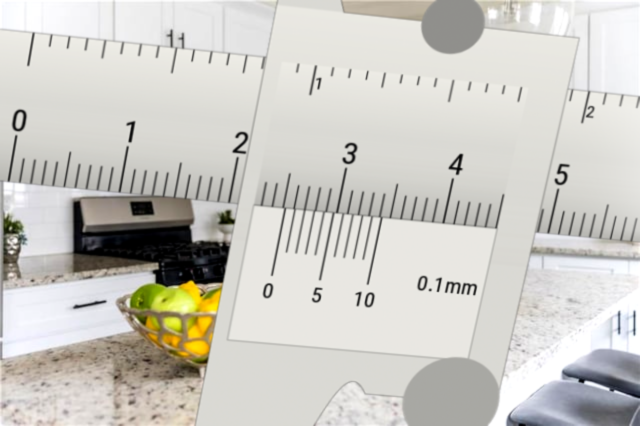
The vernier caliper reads 25.2 mm
